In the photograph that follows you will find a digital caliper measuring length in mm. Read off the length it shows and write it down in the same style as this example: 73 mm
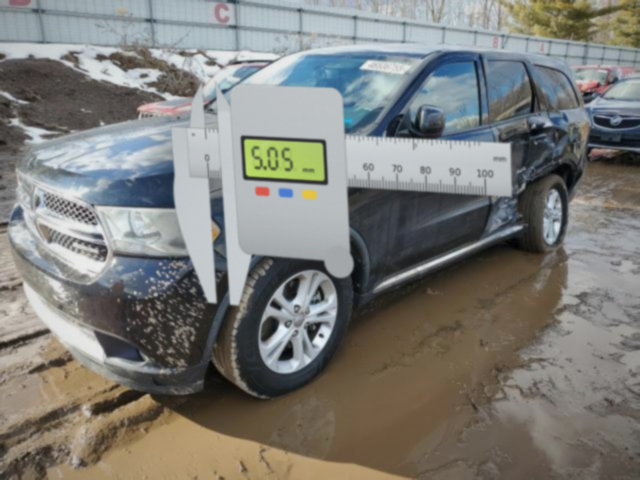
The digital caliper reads 5.05 mm
